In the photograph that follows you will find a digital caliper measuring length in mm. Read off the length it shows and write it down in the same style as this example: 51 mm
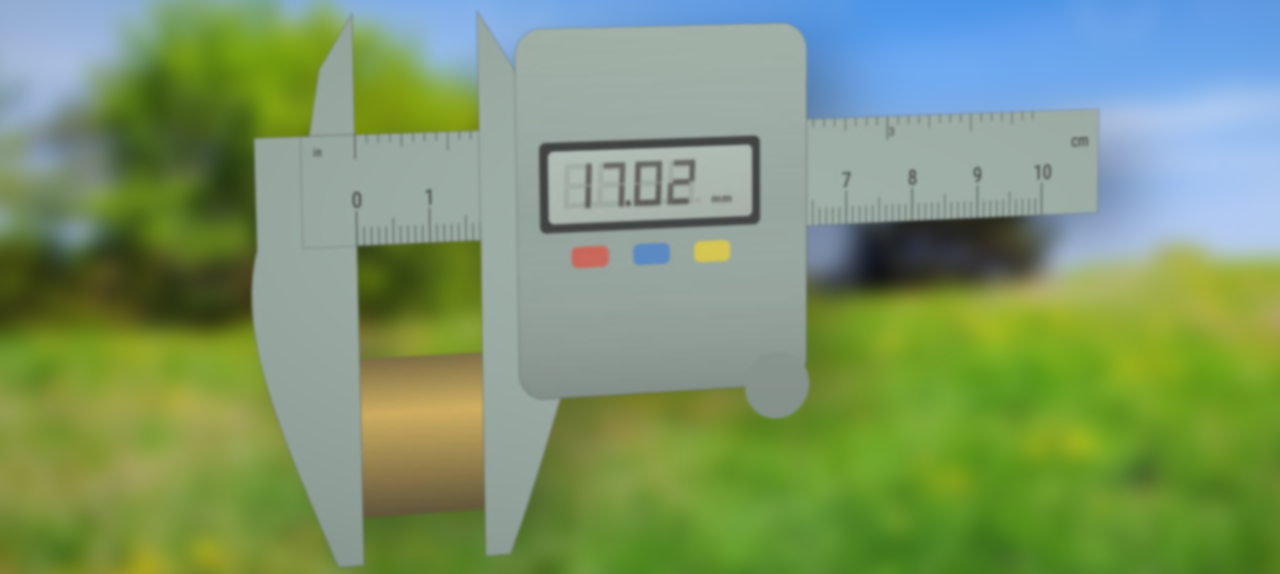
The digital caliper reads 17.02 mm
